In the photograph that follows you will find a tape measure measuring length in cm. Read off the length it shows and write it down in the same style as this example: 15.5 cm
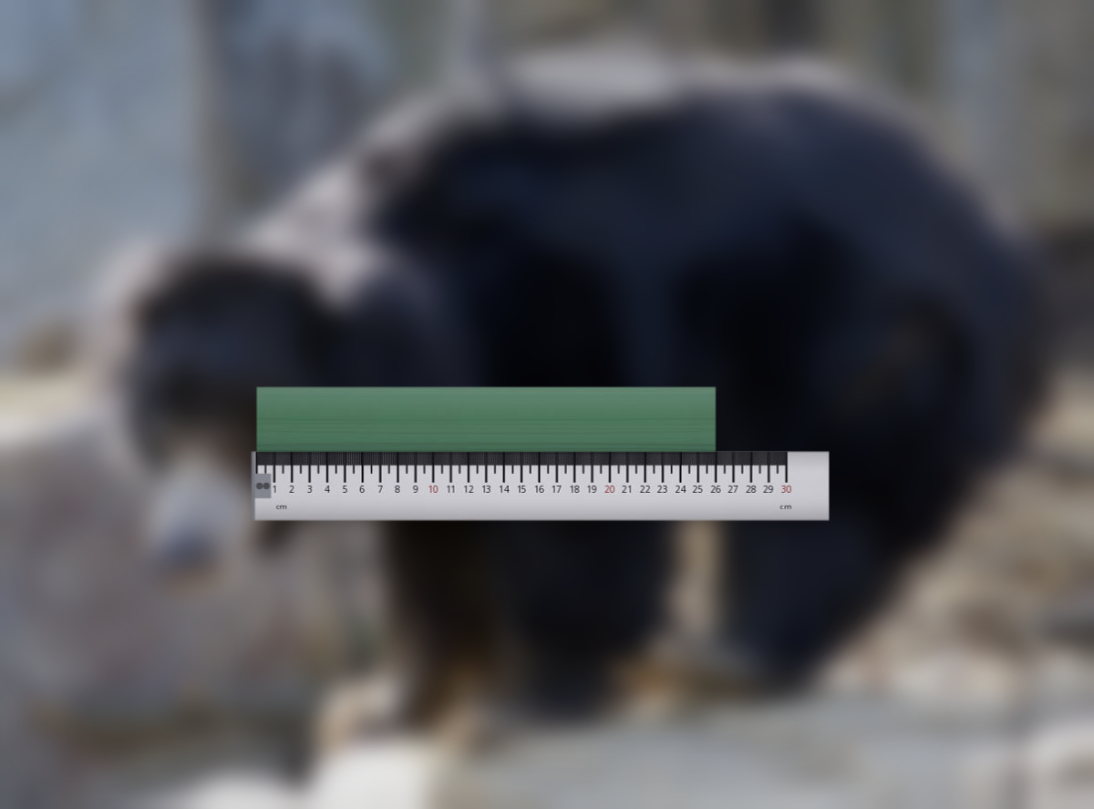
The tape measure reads 26 cm
